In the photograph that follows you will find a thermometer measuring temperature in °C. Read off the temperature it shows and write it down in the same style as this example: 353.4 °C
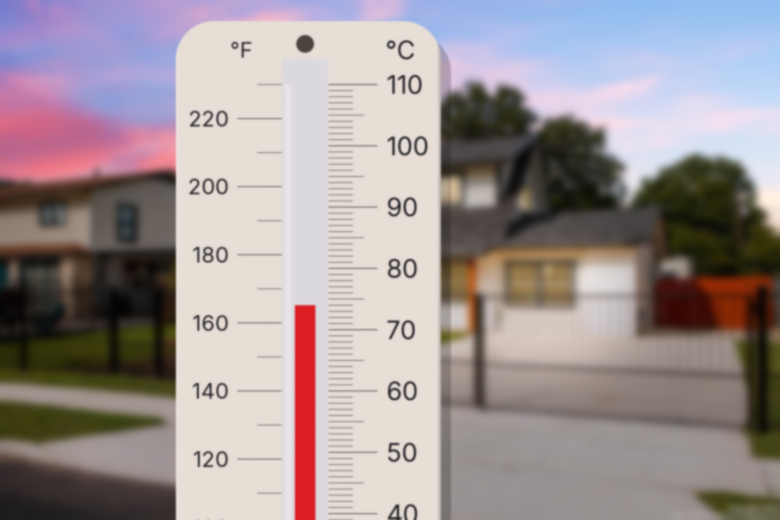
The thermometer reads 74 °C
